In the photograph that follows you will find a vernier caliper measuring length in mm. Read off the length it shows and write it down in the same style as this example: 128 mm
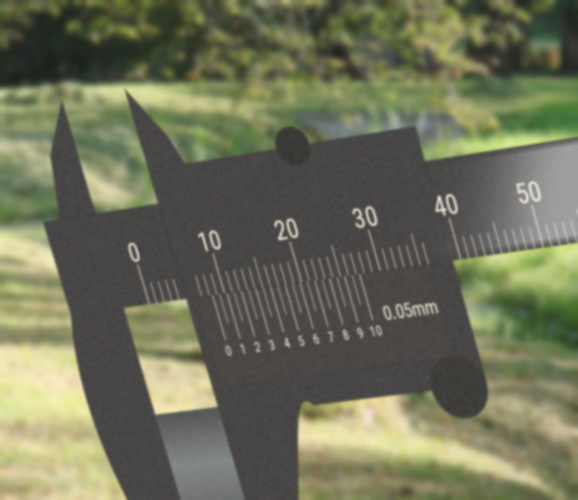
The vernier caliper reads 8.4 mm
